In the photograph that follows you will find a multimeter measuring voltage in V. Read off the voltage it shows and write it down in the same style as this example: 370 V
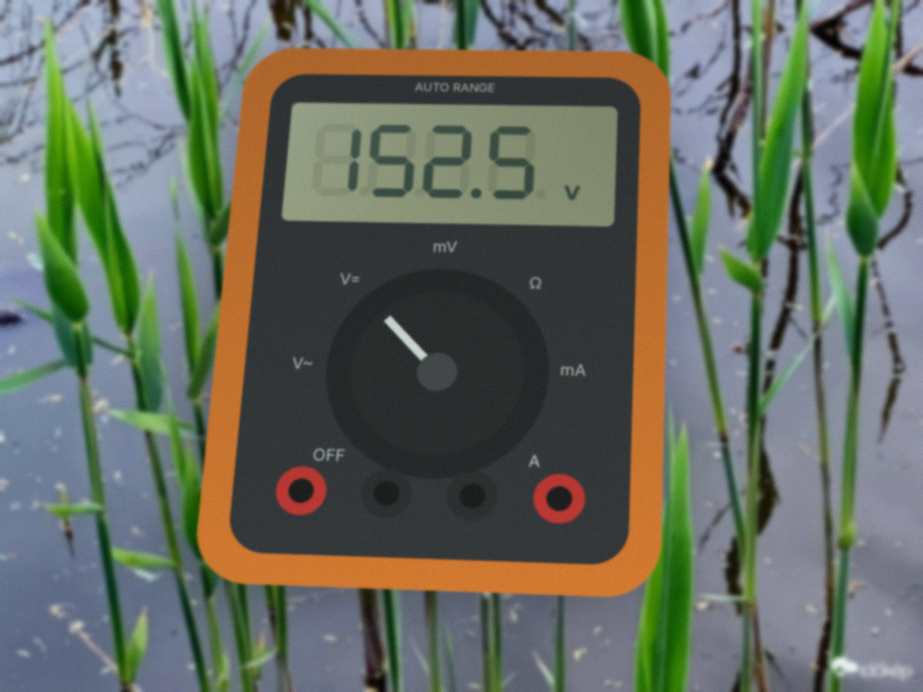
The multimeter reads 152.5 V
